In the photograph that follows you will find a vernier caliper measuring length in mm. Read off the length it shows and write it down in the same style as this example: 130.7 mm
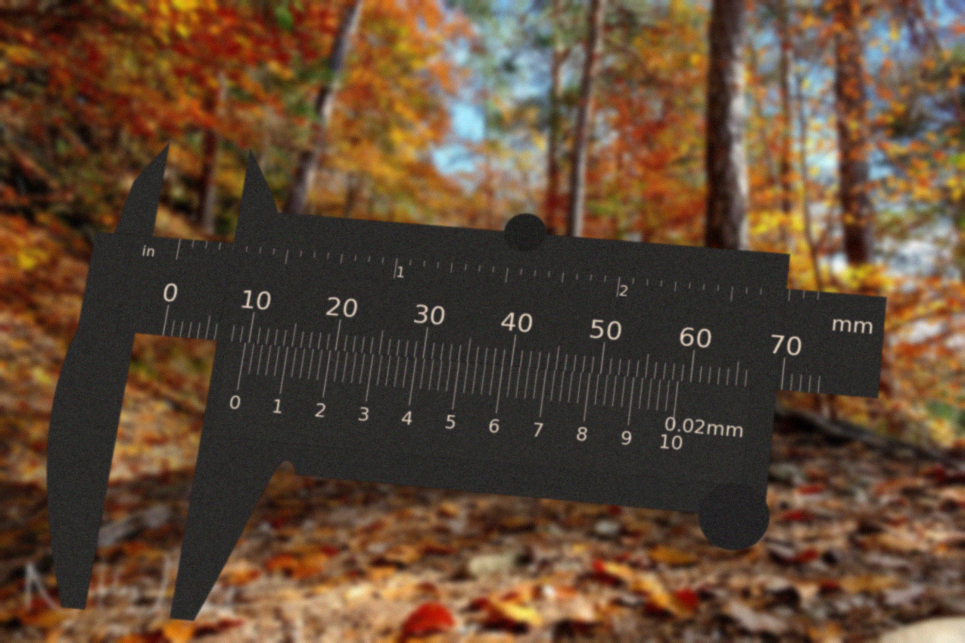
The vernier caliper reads 9.6 mm
